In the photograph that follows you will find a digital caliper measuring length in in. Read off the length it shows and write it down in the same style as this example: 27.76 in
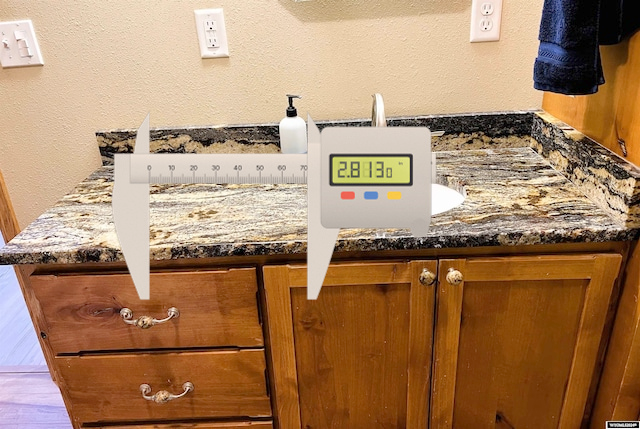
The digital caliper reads 2.8130 in
